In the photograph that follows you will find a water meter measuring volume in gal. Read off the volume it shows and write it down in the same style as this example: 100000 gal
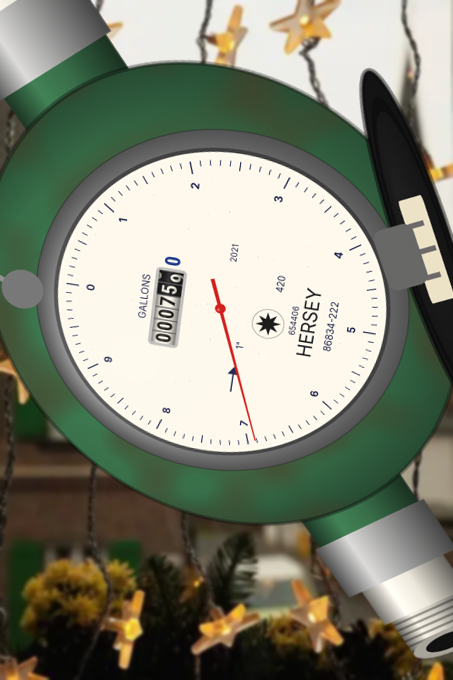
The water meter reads 7586.9 gal
